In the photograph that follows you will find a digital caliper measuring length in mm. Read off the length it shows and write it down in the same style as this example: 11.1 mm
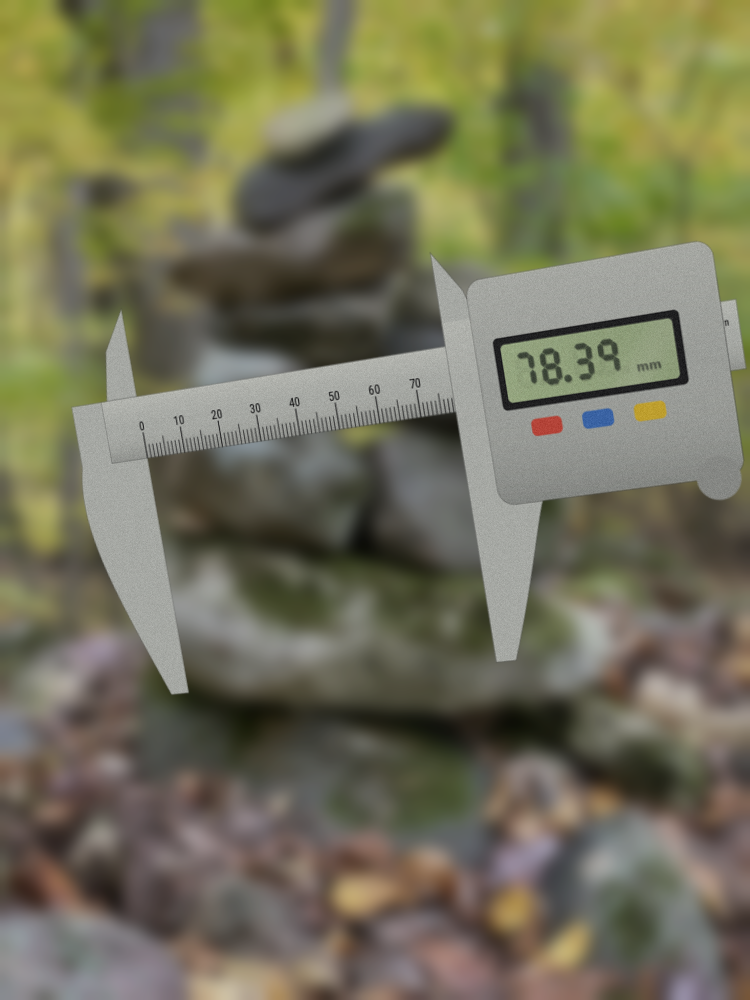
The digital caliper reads 78.39 mm
